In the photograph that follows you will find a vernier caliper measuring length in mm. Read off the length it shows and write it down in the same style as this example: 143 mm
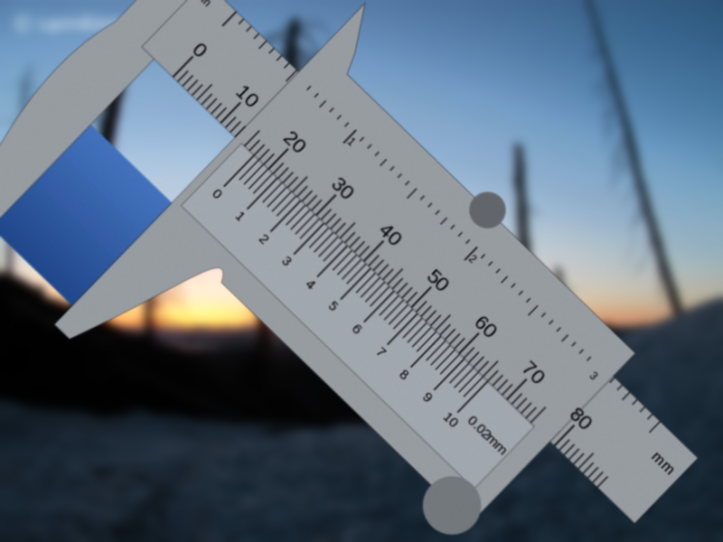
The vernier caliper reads 17.0 mm
